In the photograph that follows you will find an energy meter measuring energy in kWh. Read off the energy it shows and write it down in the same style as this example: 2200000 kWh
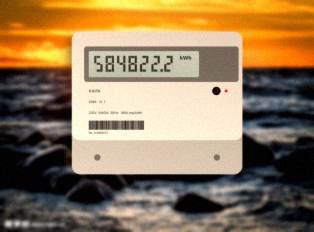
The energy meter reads 584822.2 kWh
